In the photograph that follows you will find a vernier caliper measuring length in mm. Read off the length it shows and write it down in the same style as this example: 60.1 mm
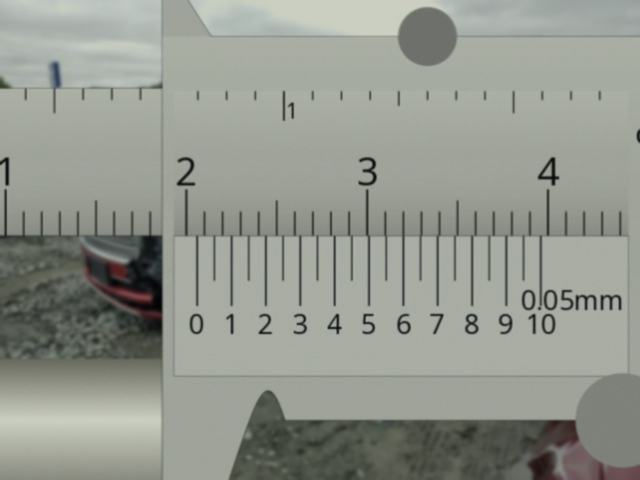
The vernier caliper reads 20.6 mm
